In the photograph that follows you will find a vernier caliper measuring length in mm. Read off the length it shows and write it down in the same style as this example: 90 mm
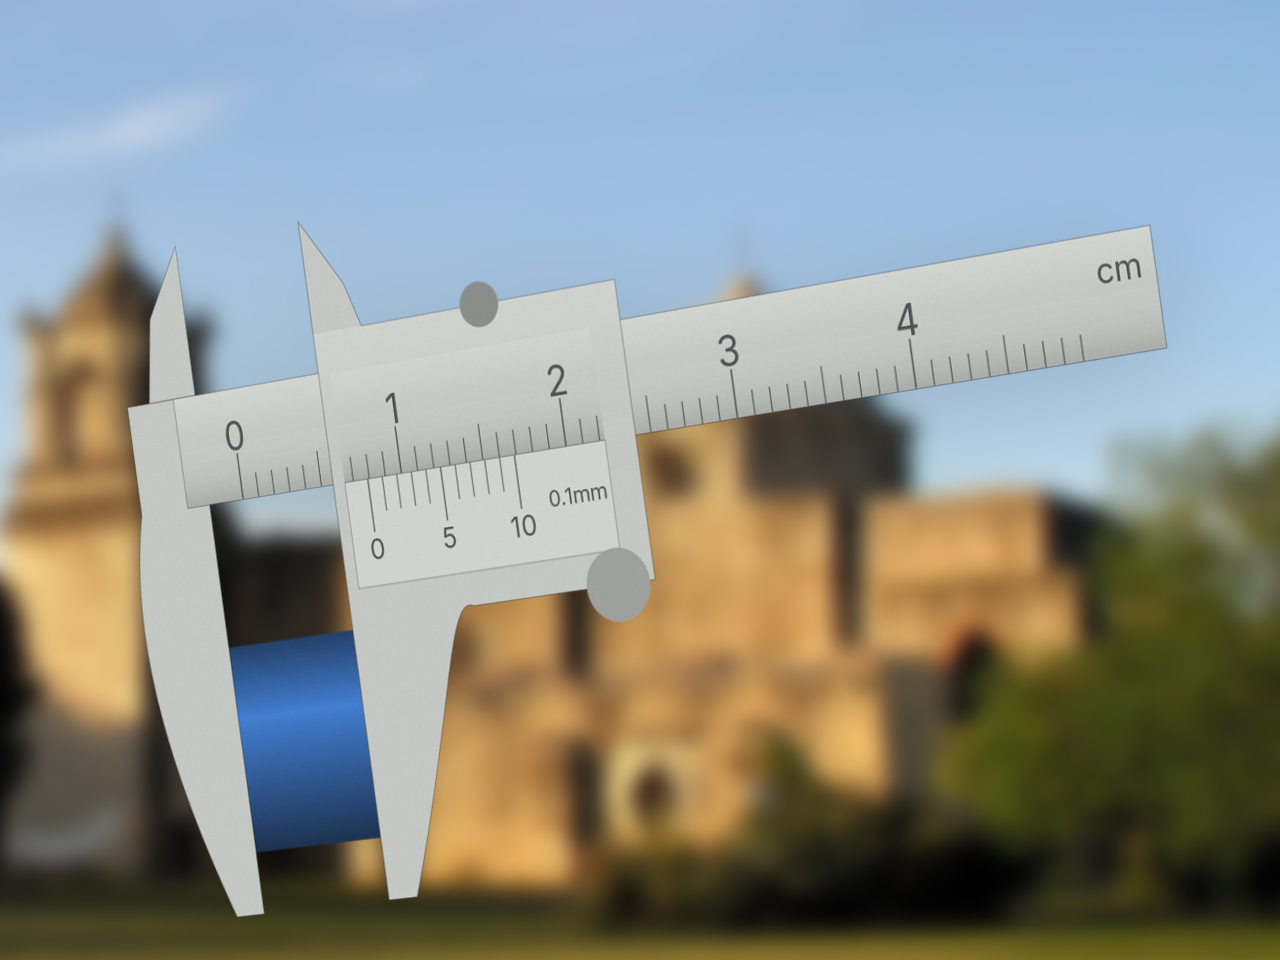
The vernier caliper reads 7.9 mm
